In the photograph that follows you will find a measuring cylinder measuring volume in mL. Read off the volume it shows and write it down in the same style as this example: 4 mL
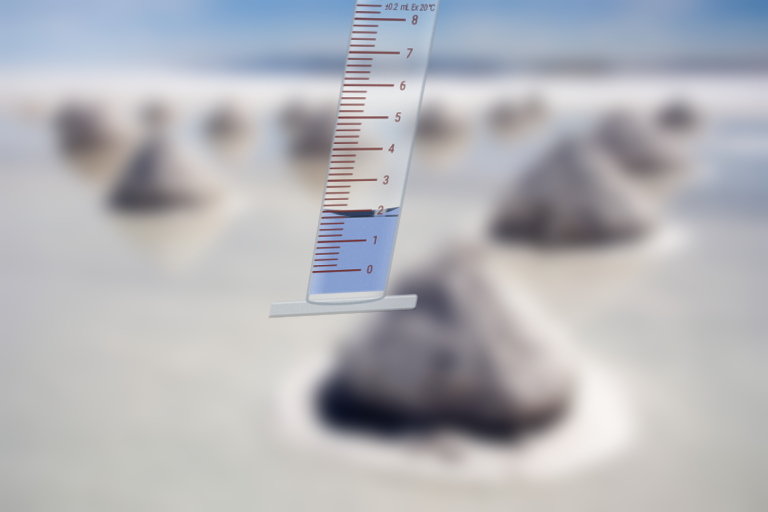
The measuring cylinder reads 1.8 mL
